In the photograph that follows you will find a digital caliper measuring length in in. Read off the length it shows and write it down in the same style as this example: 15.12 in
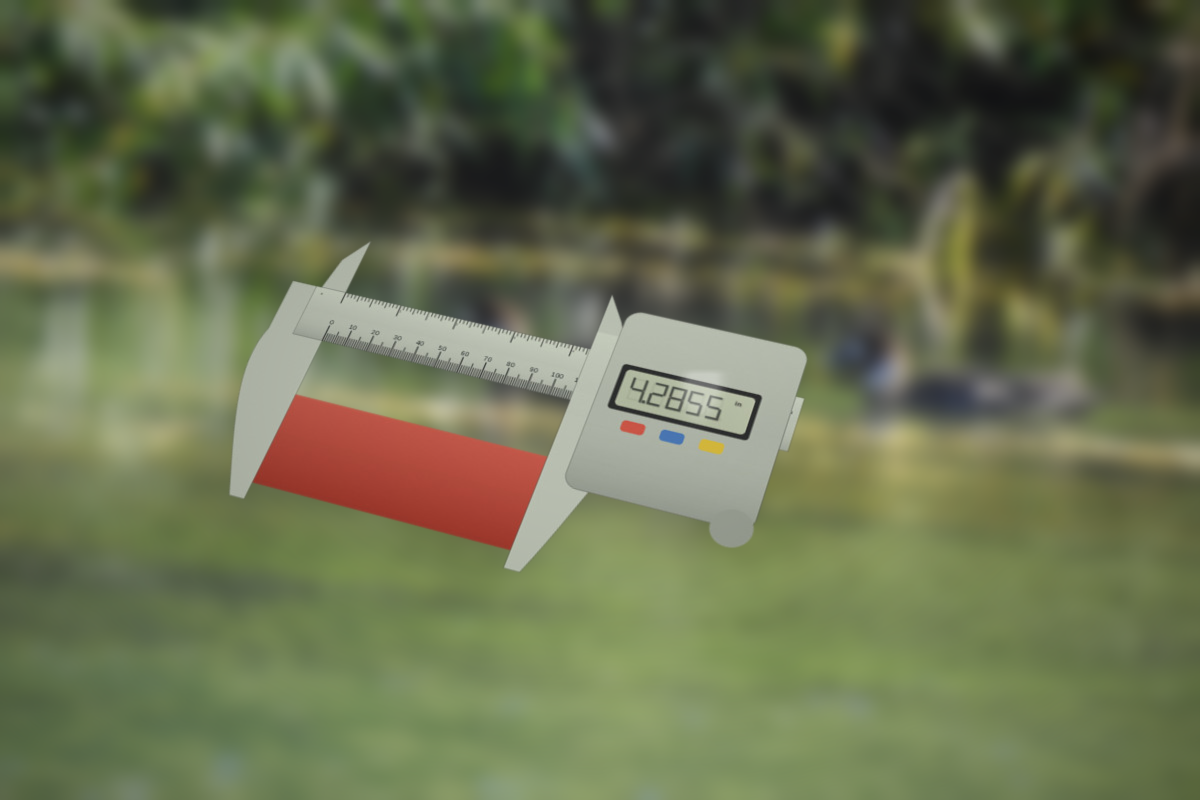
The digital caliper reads 4.2855 in
